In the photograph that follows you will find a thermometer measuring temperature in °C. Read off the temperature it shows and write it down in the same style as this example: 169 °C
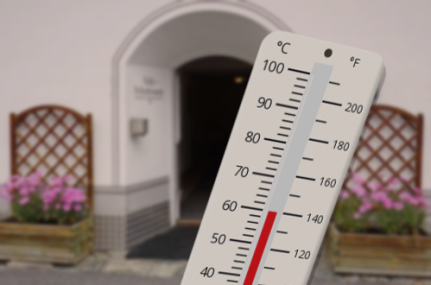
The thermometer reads 60 °C
